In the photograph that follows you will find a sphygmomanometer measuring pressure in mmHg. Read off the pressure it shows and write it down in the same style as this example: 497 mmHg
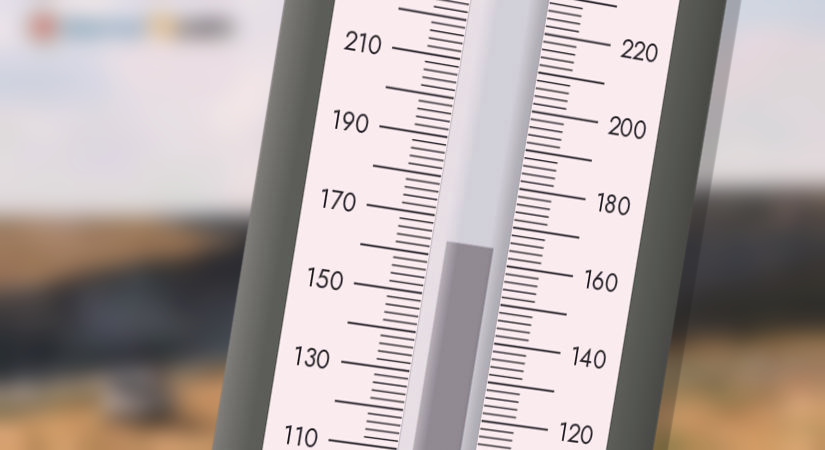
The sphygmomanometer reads 164 mmHg
